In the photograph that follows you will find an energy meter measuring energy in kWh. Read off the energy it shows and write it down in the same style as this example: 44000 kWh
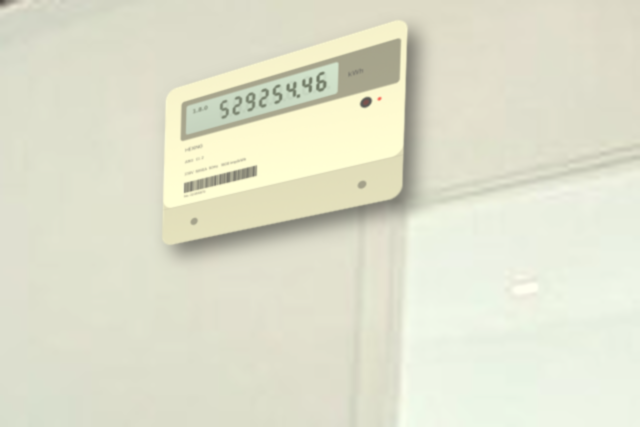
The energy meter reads 529254.46 kWh
